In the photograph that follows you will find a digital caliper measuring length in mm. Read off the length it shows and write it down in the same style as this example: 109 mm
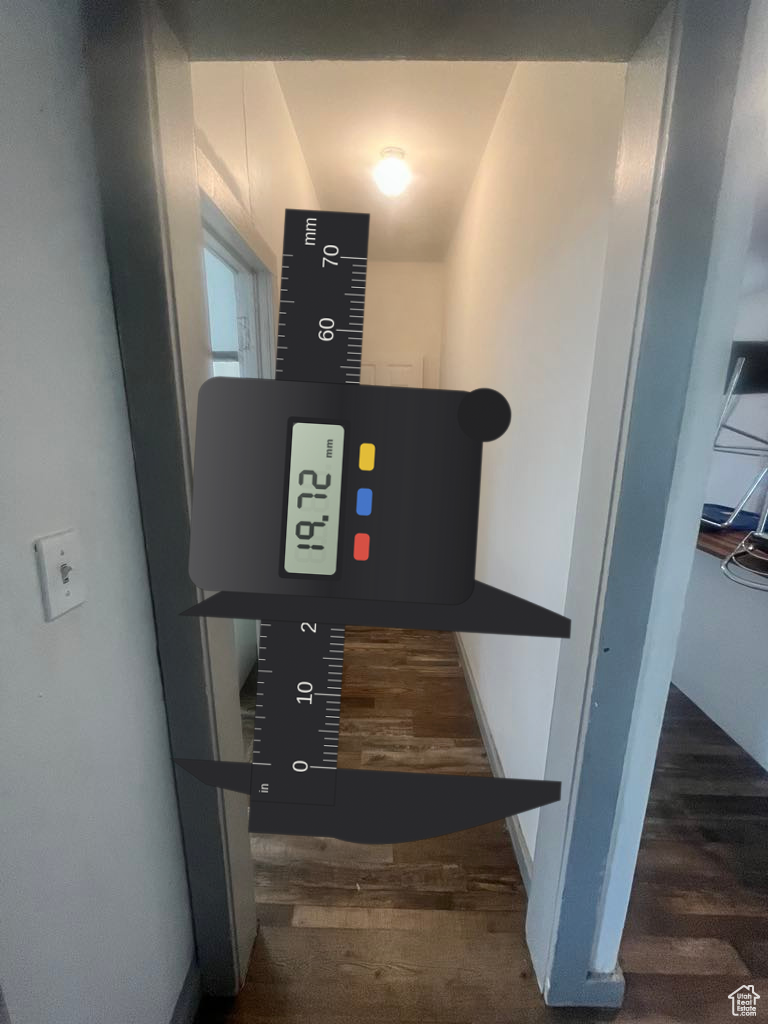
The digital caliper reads 19.72 mm
